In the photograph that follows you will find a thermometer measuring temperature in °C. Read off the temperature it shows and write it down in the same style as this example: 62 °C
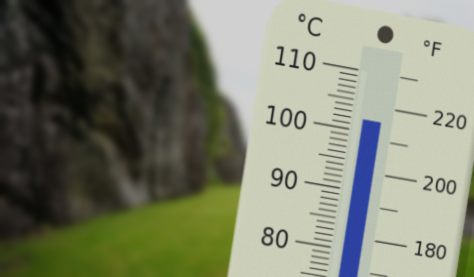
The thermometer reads 102 °C
